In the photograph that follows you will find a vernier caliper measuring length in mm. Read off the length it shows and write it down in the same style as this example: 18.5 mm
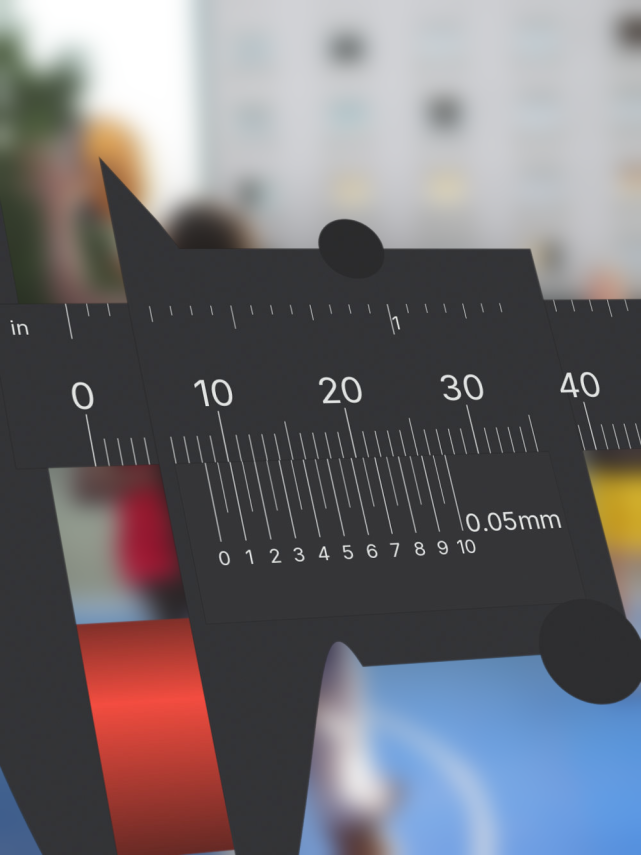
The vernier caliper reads 8.2 mm
